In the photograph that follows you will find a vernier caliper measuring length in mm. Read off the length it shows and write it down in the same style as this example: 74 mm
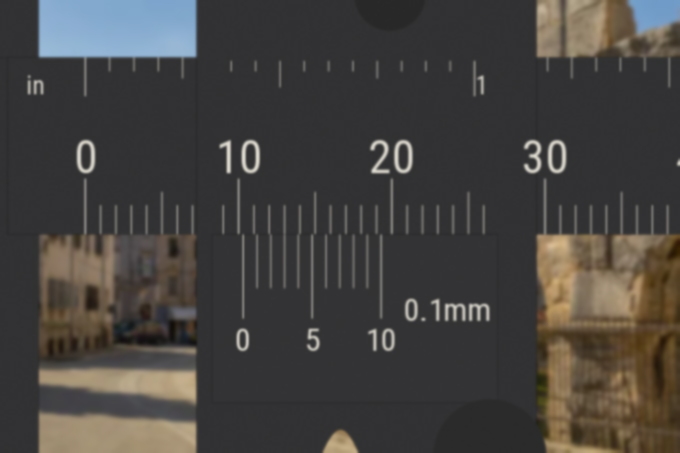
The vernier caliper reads 10.3 mm
